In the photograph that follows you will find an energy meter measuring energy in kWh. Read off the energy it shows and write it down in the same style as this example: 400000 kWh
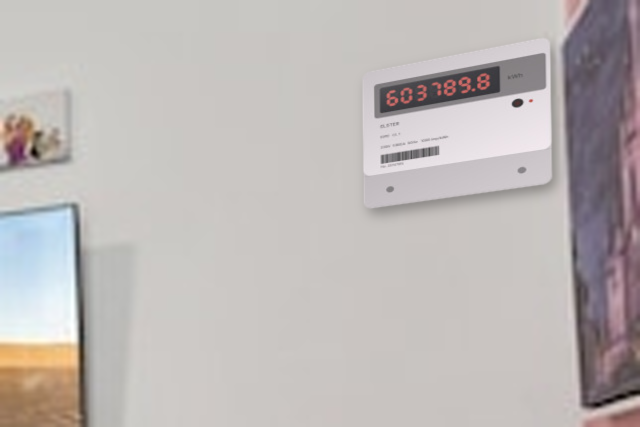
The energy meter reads 603789.8 kWh
